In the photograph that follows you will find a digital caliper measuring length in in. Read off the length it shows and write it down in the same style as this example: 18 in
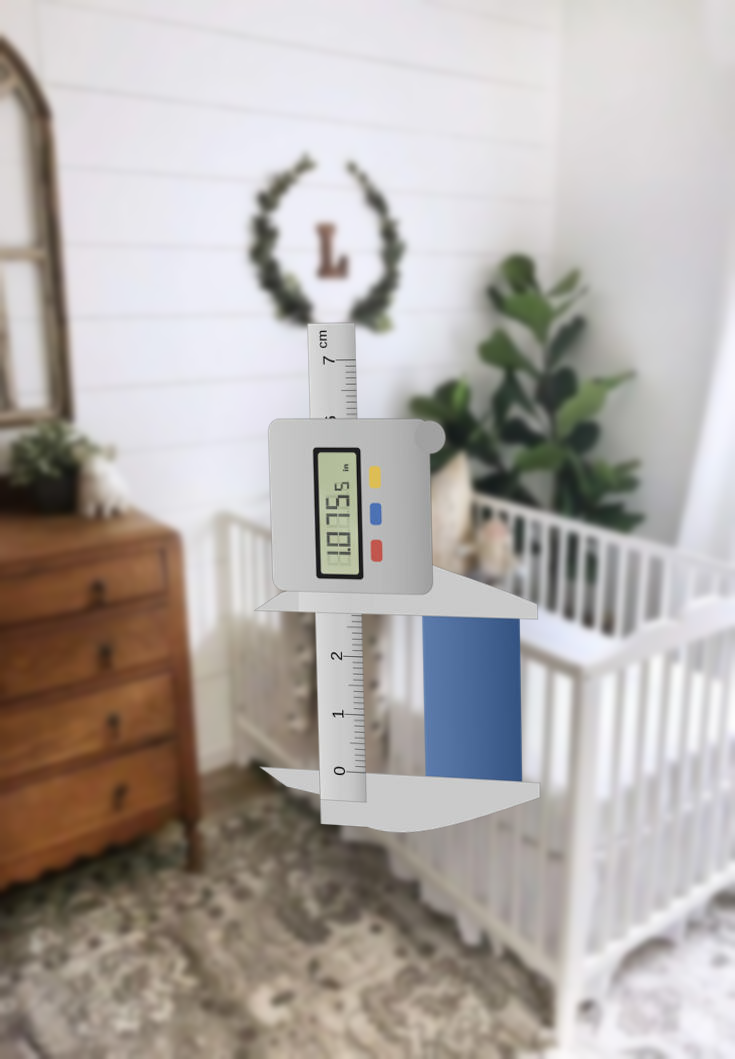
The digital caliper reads 1.0755 in
